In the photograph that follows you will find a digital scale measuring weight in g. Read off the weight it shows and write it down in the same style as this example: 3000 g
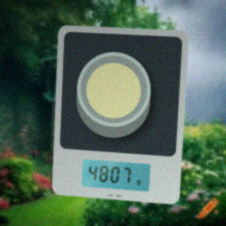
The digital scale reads 4807 g
